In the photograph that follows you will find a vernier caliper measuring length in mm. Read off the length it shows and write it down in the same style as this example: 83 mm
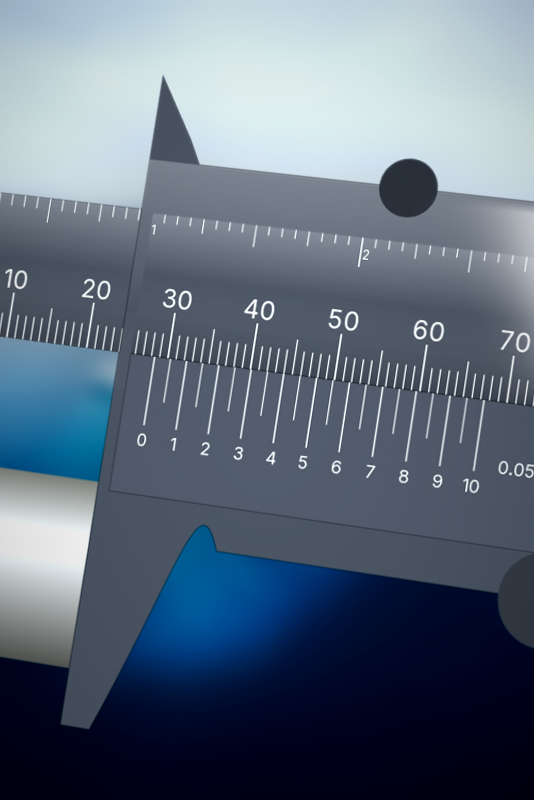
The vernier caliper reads 28.4 mm
